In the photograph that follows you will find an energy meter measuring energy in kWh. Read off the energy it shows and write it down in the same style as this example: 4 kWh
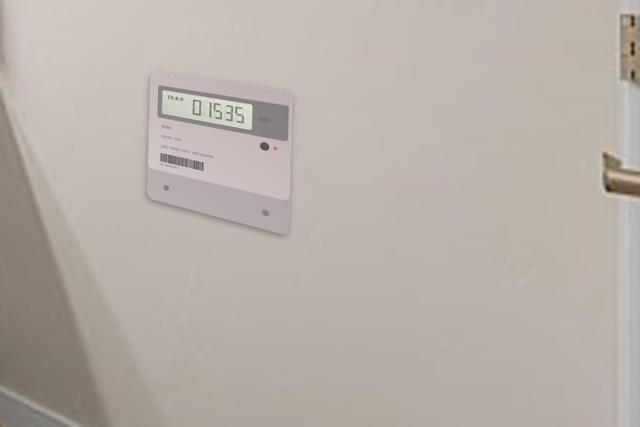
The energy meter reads 1535 kWh
